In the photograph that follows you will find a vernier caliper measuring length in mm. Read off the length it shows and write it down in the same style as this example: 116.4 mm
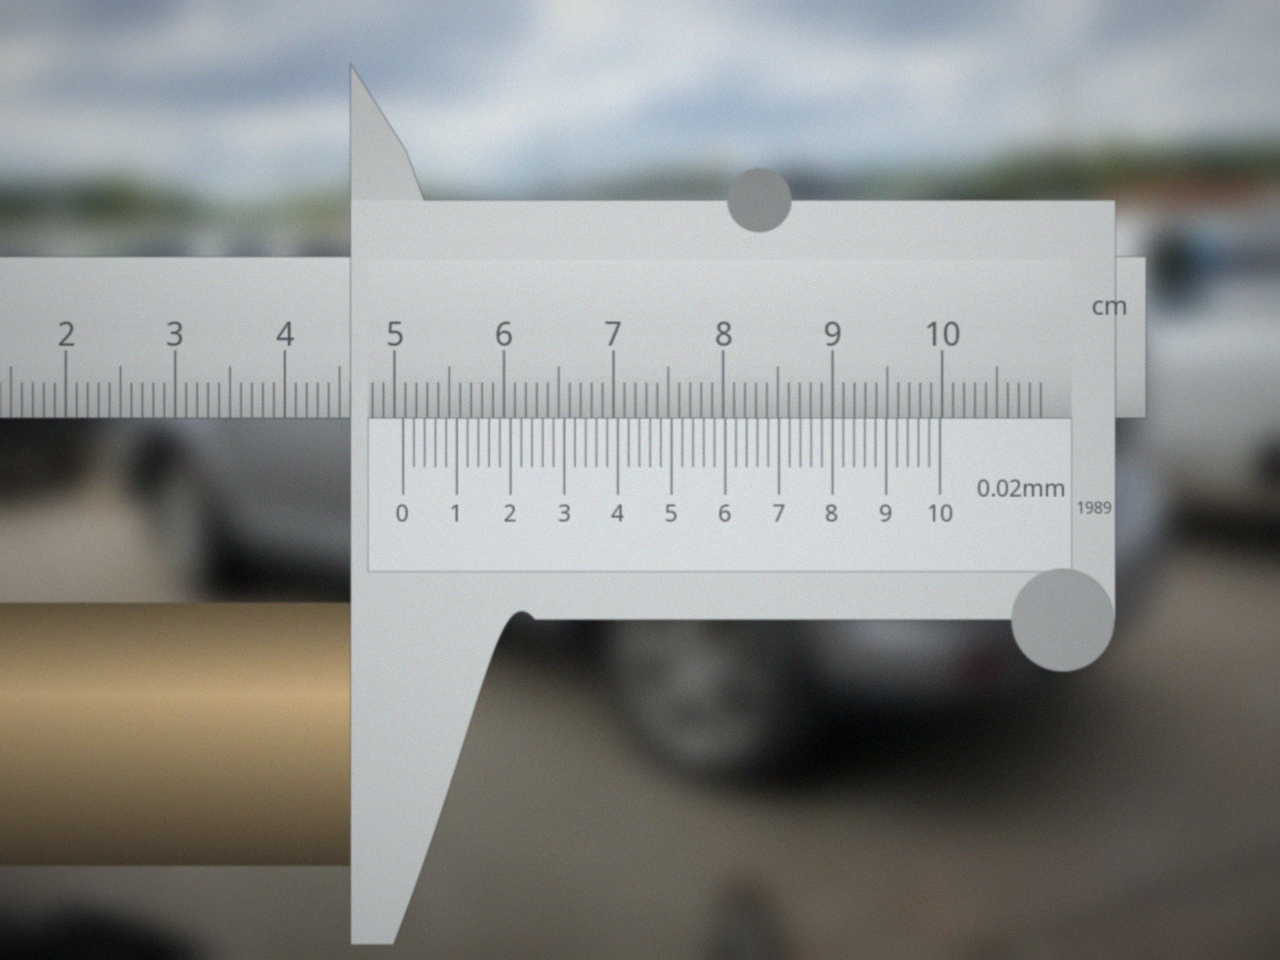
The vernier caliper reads 50.8 mm
